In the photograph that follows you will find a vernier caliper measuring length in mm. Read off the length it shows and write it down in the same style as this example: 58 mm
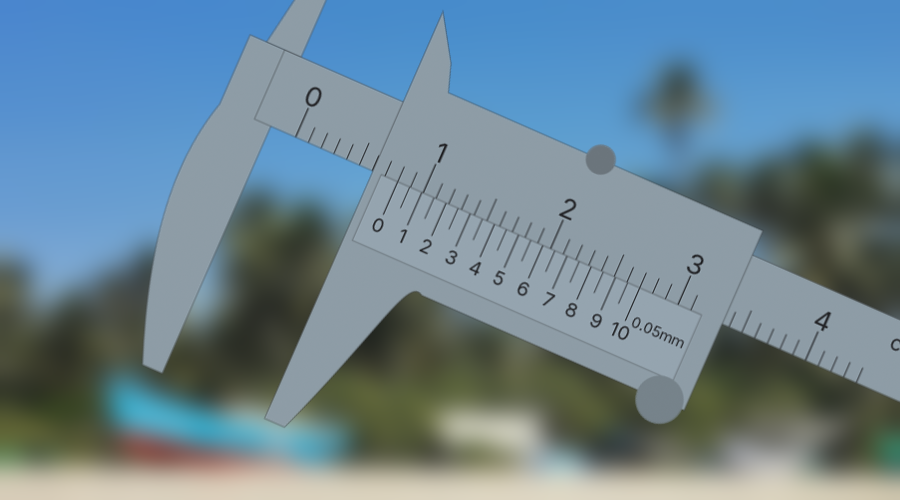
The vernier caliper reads 8.0 mm
